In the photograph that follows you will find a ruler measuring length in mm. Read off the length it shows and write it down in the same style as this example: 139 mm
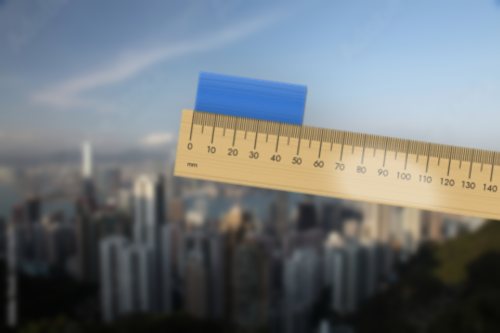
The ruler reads 50 mm
